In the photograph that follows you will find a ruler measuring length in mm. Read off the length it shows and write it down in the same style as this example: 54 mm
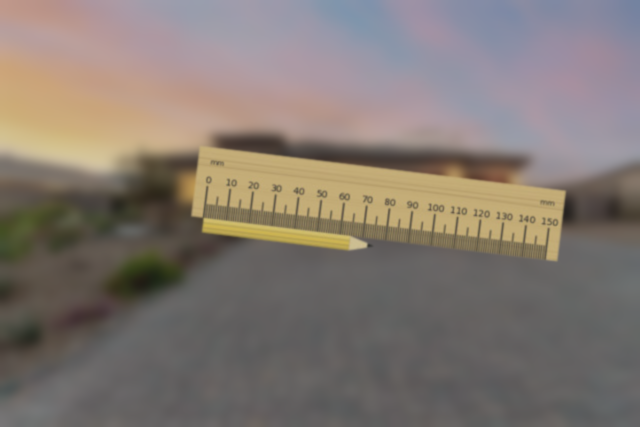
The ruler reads 75 mm
